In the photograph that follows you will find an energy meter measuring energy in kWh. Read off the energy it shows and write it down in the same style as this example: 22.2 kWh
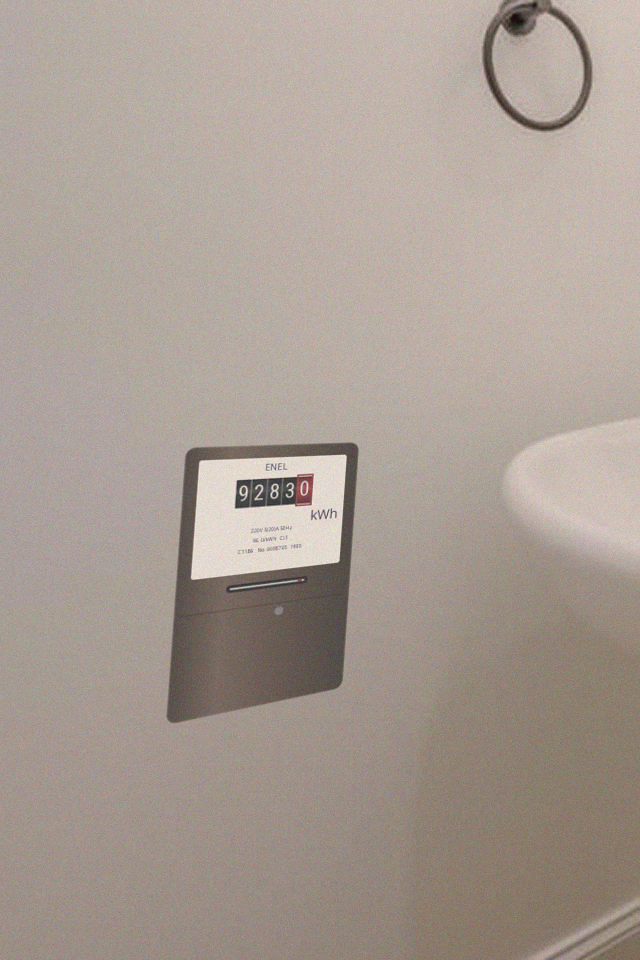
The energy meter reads 9283.0 kWh
